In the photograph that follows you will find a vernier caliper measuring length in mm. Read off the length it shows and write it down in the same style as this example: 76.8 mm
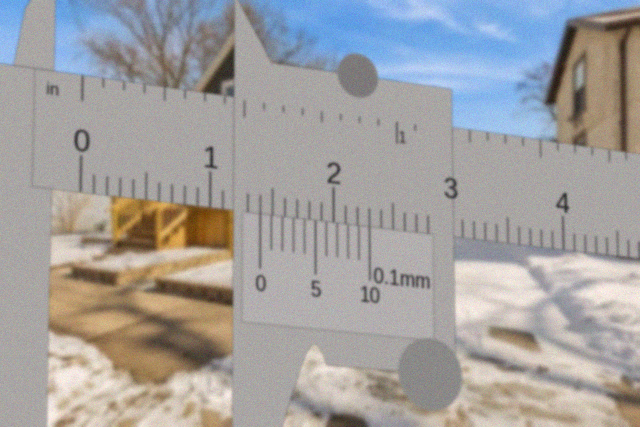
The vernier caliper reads 14.0 mm
